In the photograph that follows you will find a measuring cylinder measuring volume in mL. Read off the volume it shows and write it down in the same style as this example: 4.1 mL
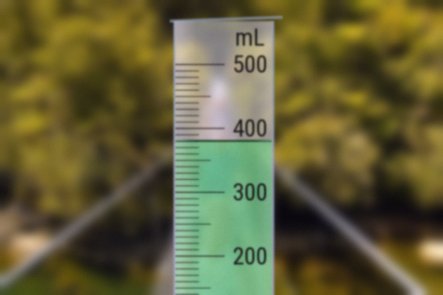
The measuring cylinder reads 380 mL
